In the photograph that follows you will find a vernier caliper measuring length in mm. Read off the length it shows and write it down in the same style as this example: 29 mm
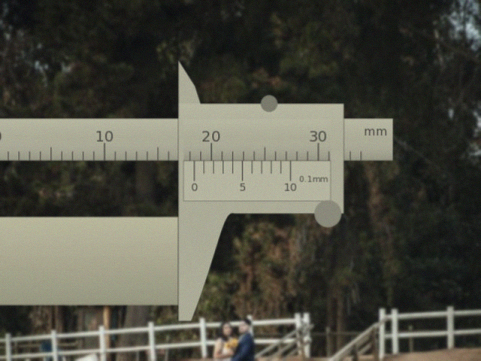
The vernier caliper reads 18.4 mm
